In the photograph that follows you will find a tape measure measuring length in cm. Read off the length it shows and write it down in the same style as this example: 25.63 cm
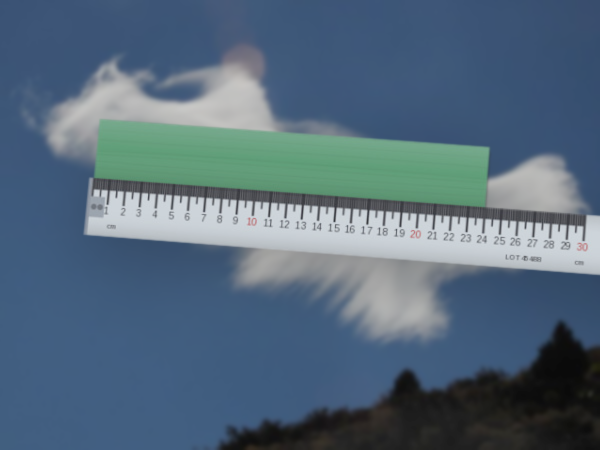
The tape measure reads 24 cm
